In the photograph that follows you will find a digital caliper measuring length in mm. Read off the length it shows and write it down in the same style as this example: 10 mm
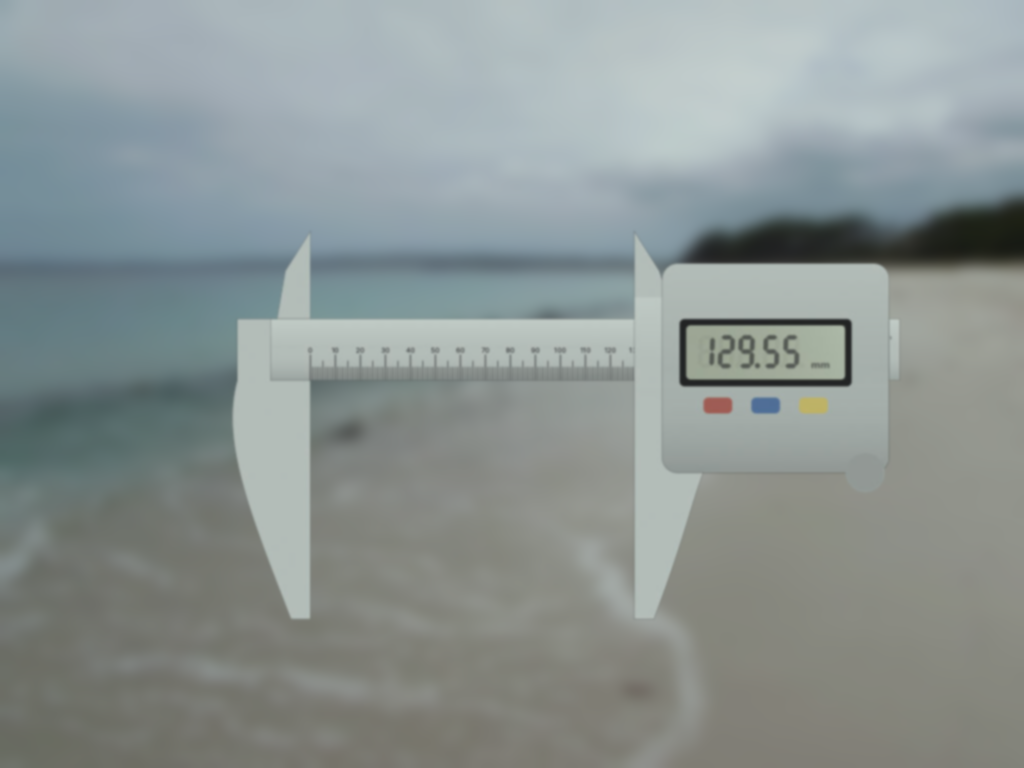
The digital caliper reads 129.55 mm
